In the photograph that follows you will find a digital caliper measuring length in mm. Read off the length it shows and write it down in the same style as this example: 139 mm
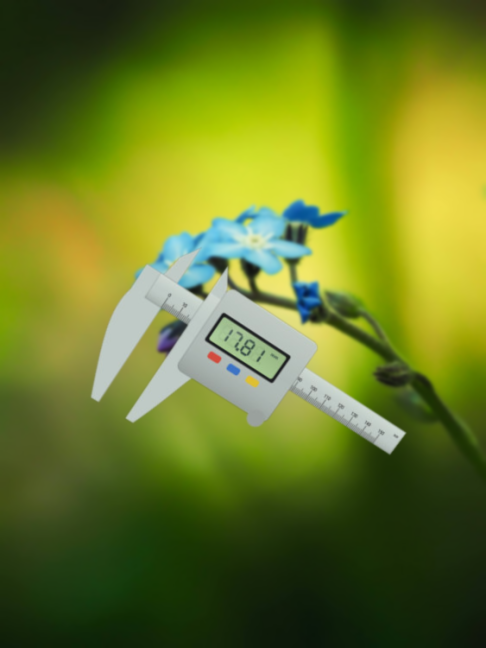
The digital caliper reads 17.81 mm
